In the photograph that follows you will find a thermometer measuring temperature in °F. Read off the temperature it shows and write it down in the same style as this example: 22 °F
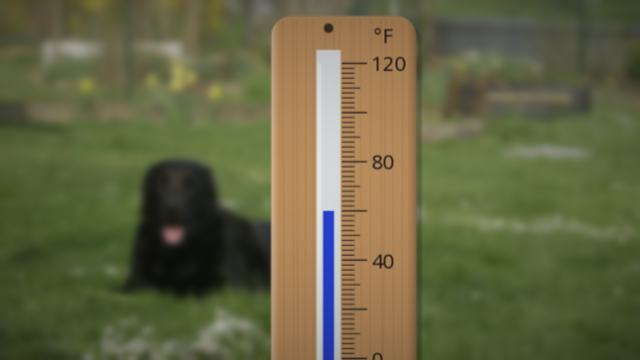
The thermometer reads 60 °F
